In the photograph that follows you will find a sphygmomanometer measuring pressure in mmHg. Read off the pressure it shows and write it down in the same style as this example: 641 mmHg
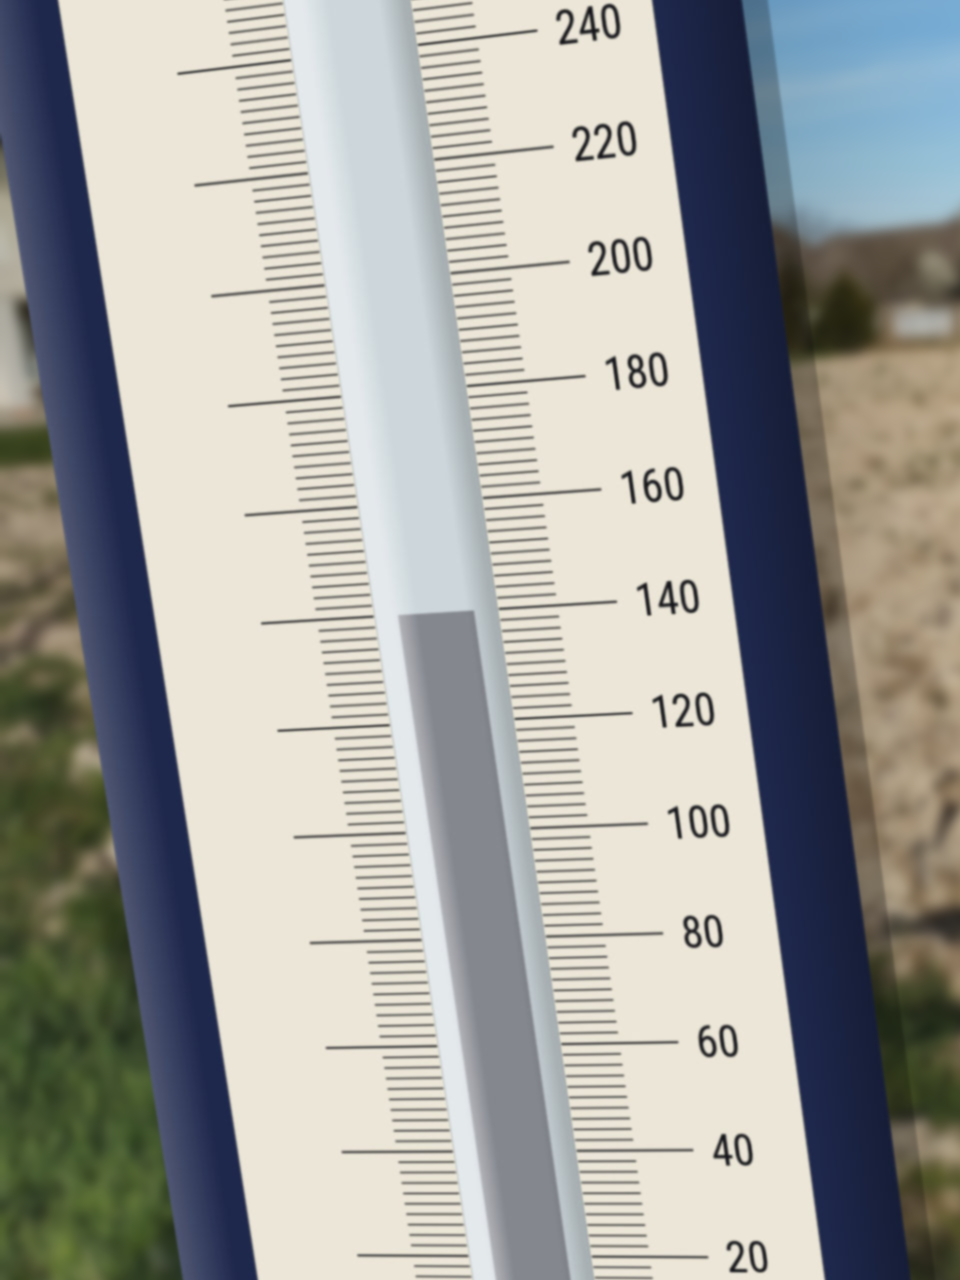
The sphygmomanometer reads 140 mmHg
